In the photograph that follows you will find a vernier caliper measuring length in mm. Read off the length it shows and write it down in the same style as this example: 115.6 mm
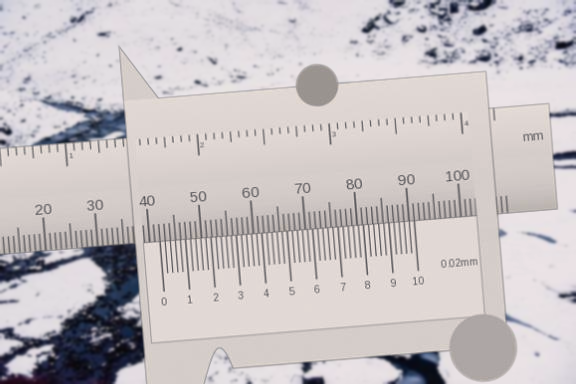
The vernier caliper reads 42.0 mm
